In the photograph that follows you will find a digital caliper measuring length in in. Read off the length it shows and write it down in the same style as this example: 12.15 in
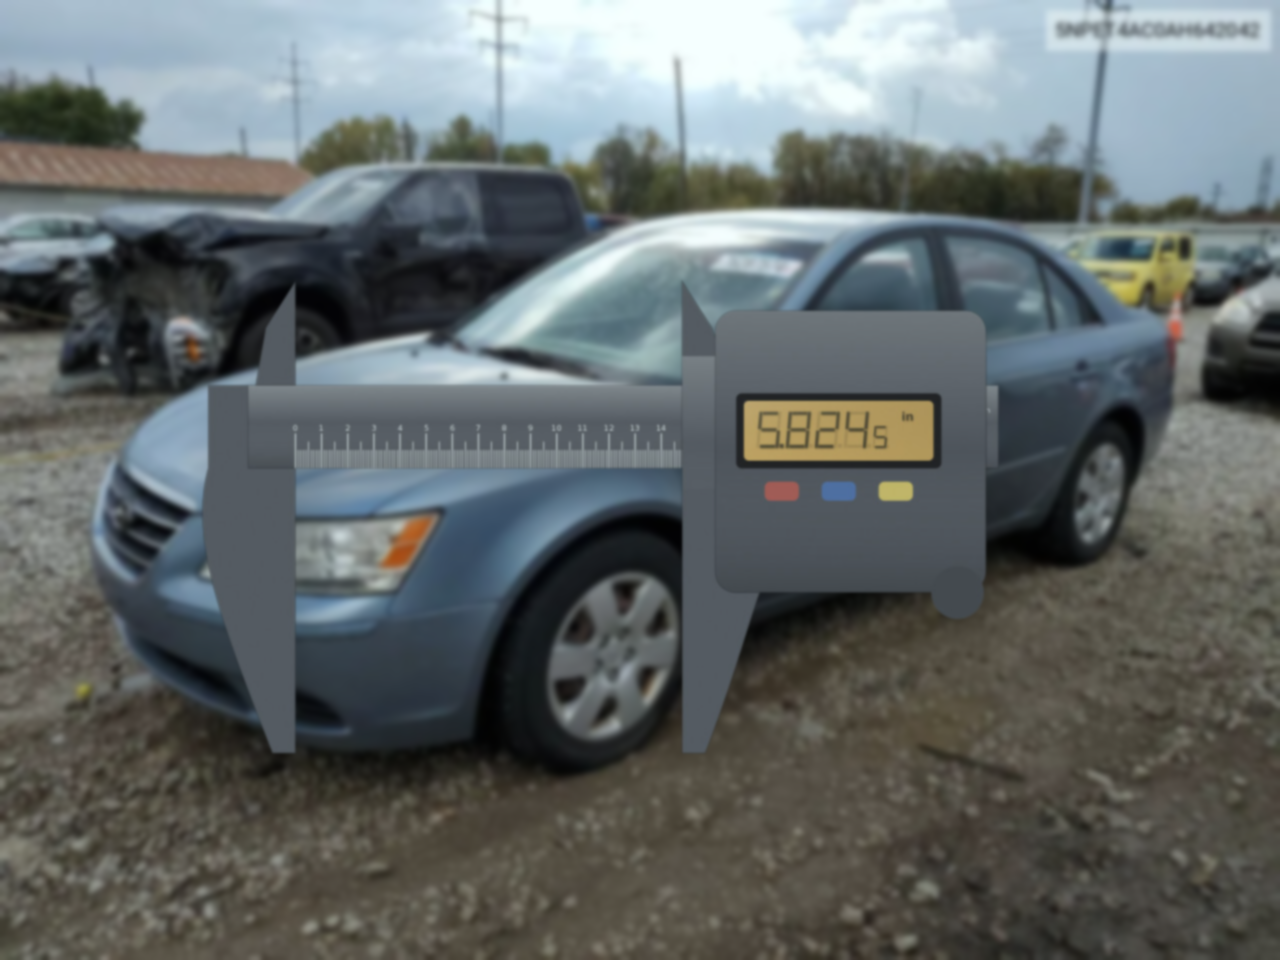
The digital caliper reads 5.8245 in
